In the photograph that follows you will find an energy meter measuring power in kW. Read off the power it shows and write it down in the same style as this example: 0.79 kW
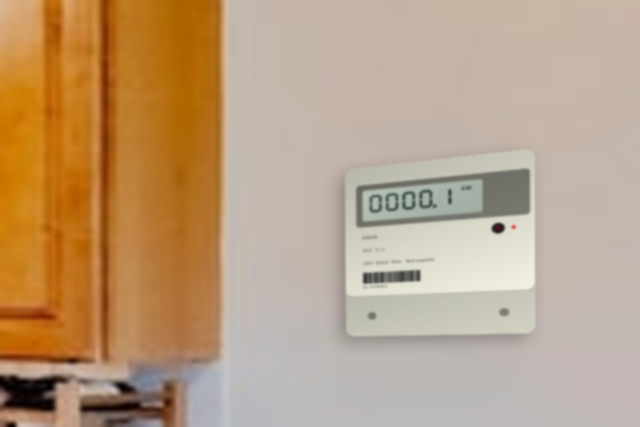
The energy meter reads 0.1 kW
